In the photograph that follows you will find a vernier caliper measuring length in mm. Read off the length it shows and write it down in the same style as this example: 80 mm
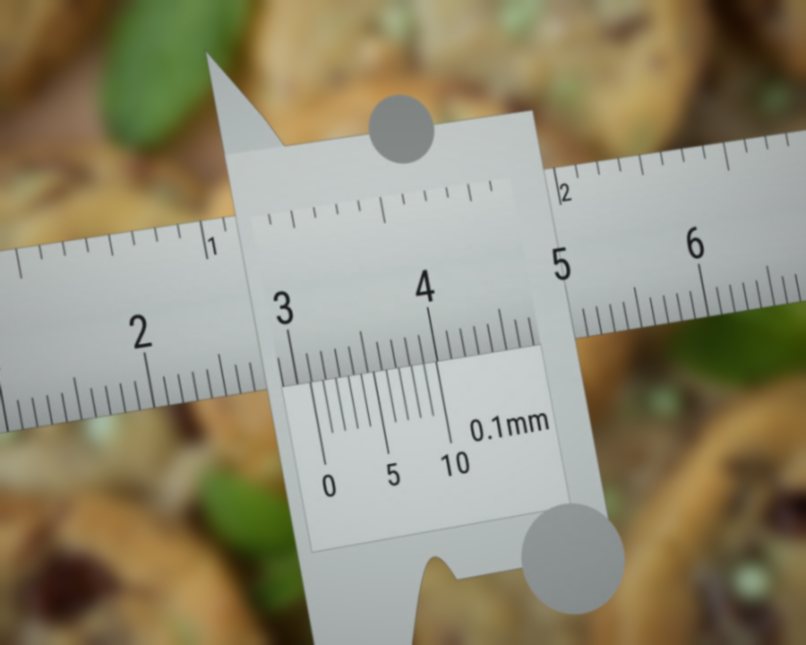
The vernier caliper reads 30.9 mm
